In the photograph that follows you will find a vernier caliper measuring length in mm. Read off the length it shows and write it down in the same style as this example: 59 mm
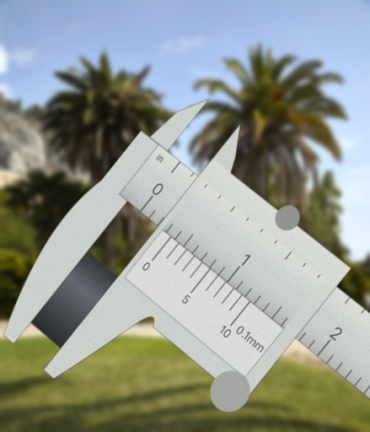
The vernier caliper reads 3.6 mm
